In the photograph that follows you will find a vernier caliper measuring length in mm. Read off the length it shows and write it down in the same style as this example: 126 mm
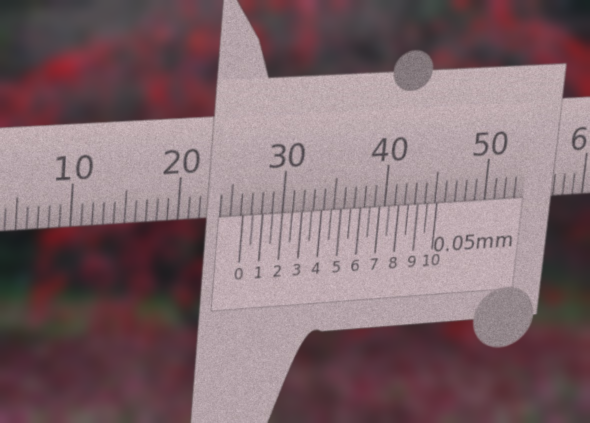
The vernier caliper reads 26.2 mm
